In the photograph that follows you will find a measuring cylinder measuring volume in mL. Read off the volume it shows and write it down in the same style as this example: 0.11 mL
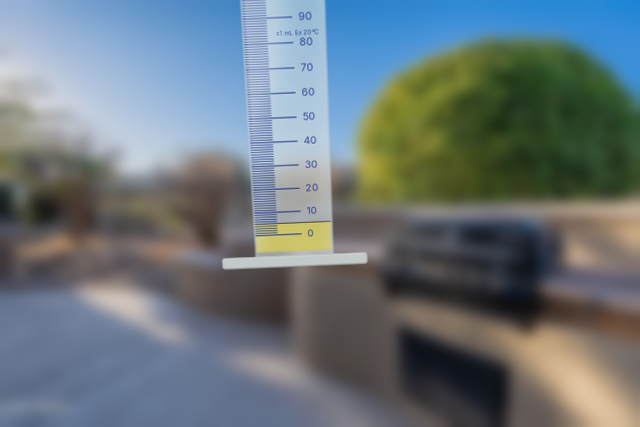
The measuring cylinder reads 5 mL
